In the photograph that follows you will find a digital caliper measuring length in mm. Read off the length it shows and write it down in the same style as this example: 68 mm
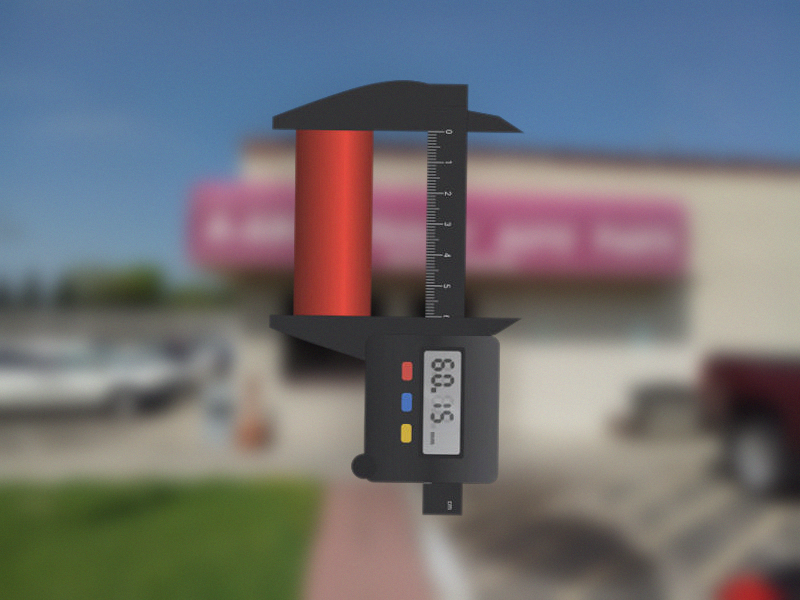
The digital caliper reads 60.15 mm
